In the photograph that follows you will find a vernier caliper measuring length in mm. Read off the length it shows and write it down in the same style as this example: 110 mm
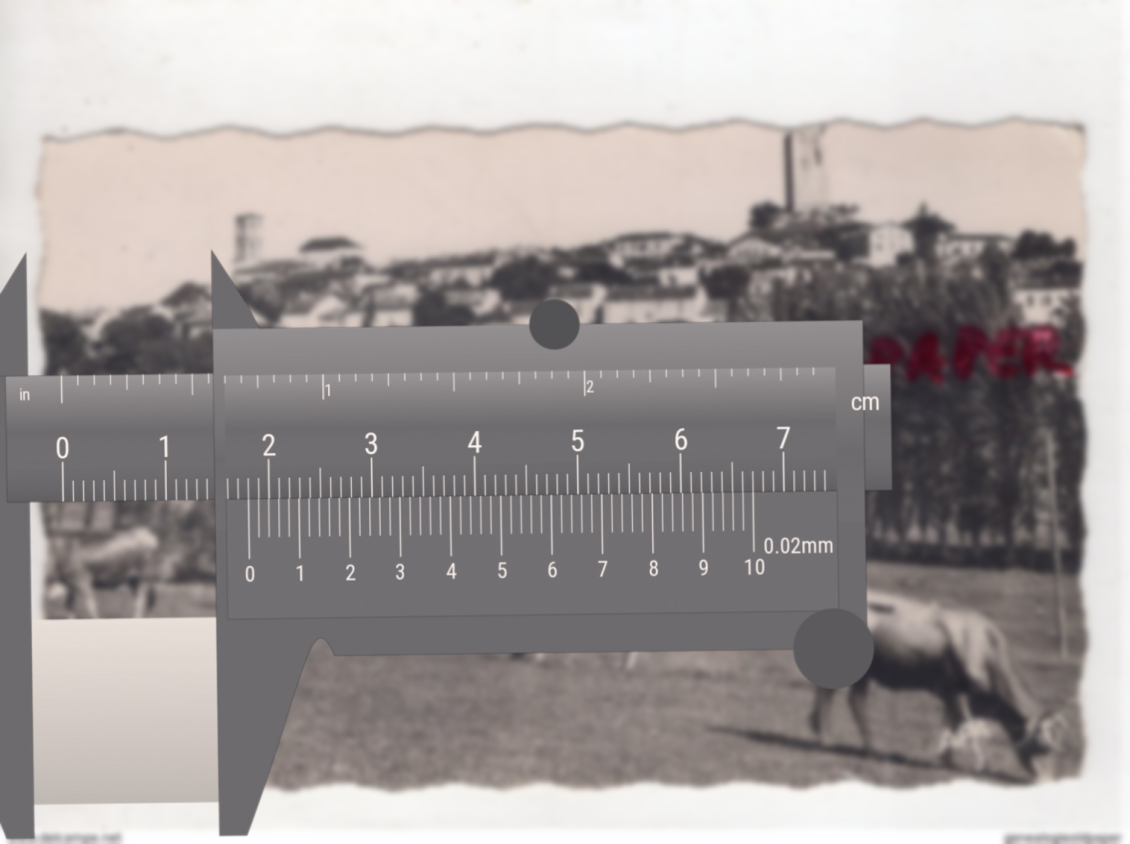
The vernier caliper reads 18.0 mm
